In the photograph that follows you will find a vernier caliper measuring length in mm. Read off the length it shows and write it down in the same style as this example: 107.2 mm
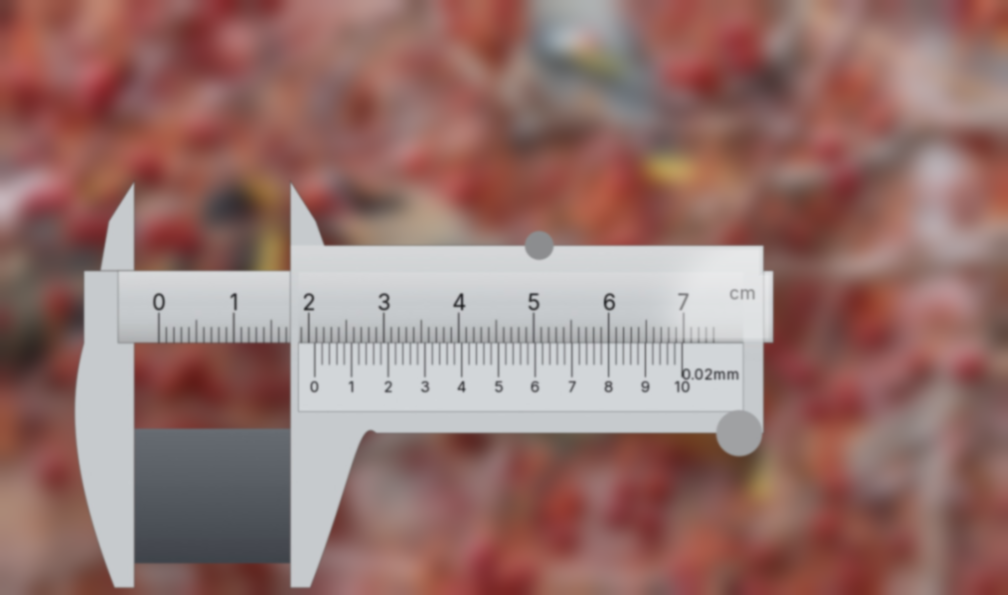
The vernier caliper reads 20.8 mm
